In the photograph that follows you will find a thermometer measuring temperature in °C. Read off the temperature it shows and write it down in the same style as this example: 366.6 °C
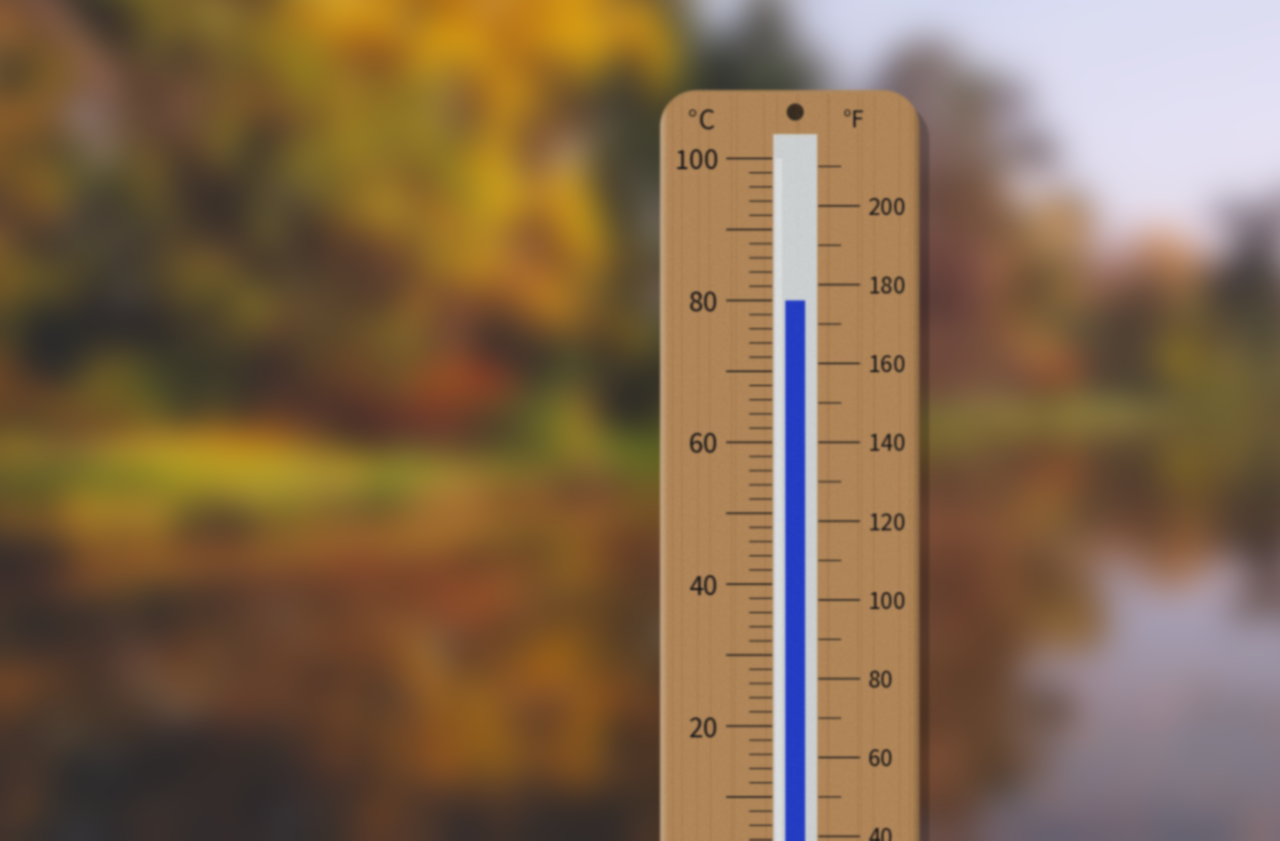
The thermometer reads 80 °C
